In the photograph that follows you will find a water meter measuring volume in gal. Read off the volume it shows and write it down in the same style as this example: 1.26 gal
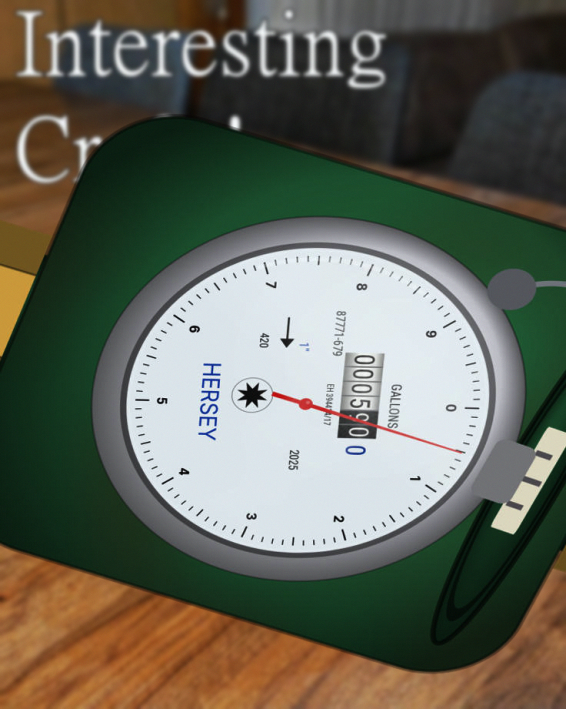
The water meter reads 5900.5 gal
